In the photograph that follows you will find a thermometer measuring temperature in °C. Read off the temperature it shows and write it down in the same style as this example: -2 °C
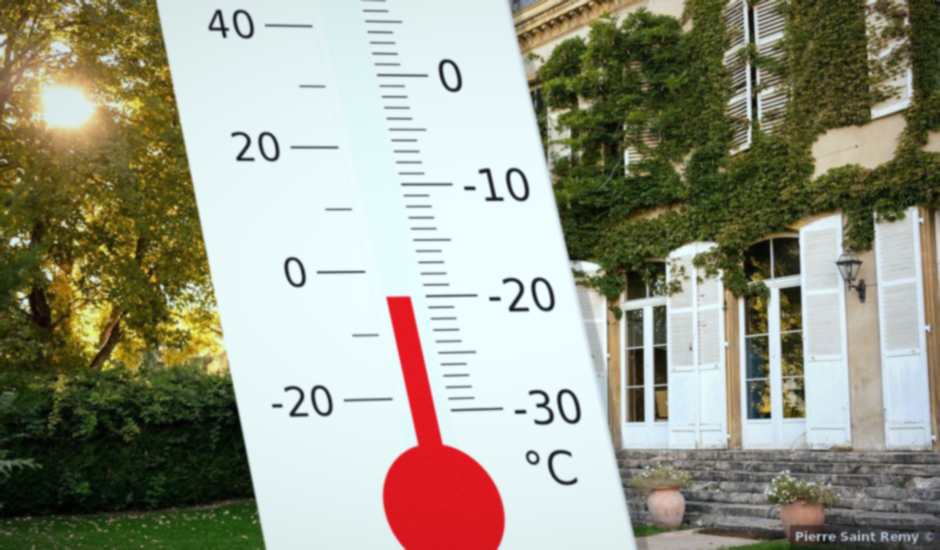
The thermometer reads -20 °C
